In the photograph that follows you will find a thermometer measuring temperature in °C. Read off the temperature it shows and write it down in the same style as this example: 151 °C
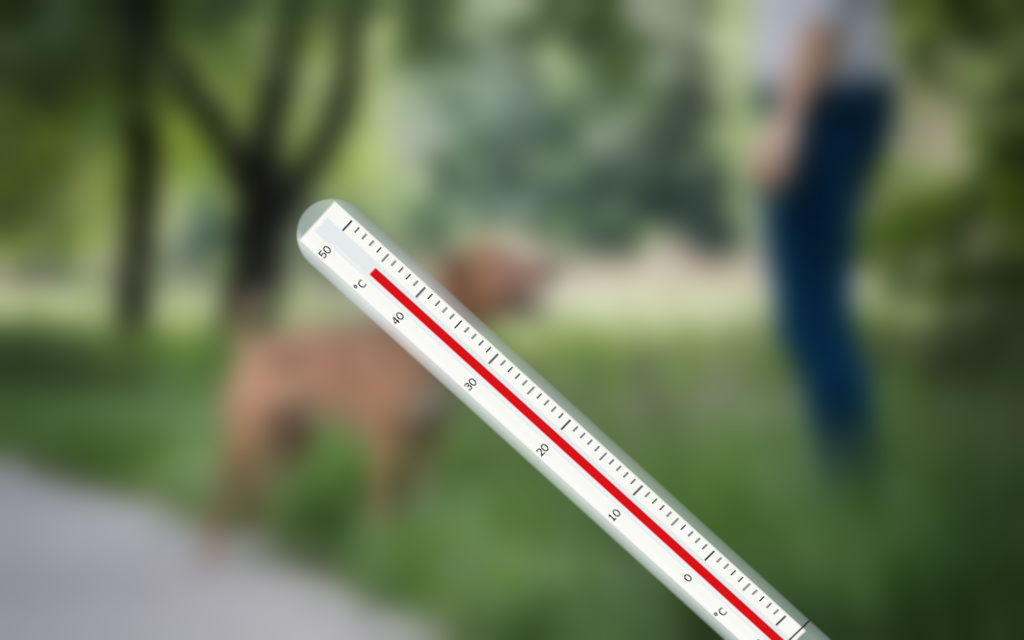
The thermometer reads 45 °C
